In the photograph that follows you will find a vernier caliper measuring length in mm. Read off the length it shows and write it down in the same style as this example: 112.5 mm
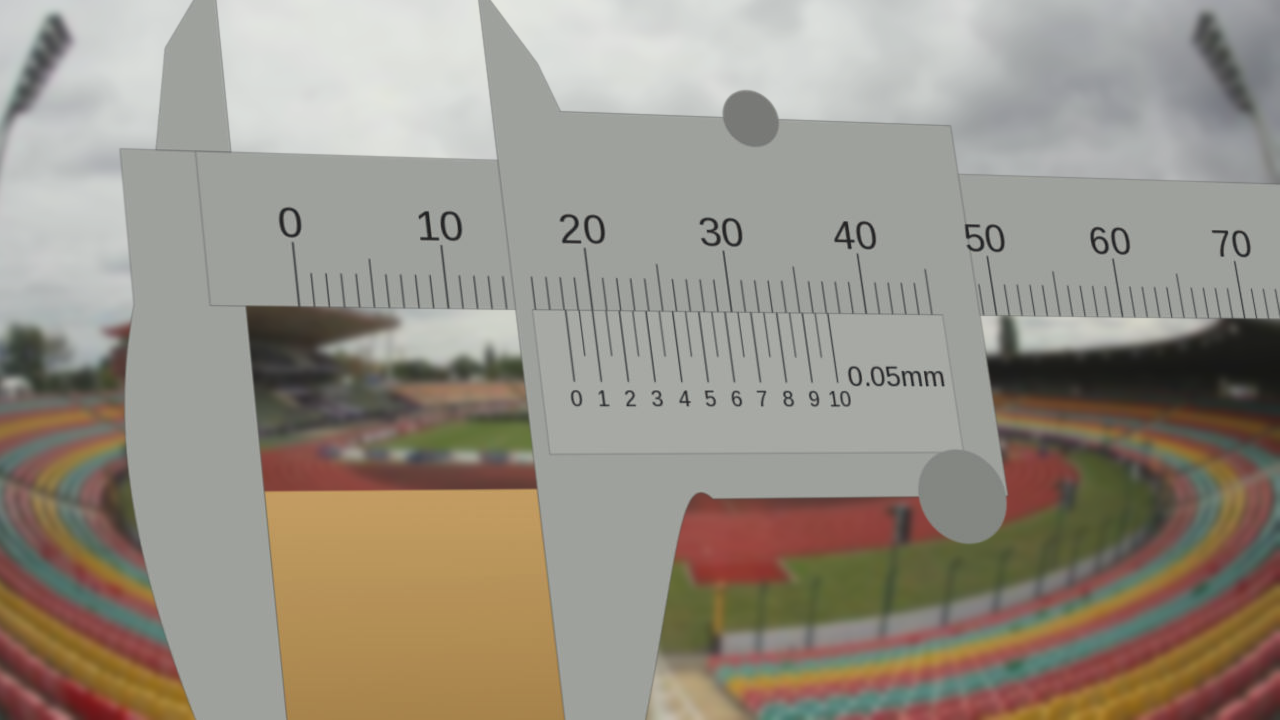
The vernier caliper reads 18.1 mm
